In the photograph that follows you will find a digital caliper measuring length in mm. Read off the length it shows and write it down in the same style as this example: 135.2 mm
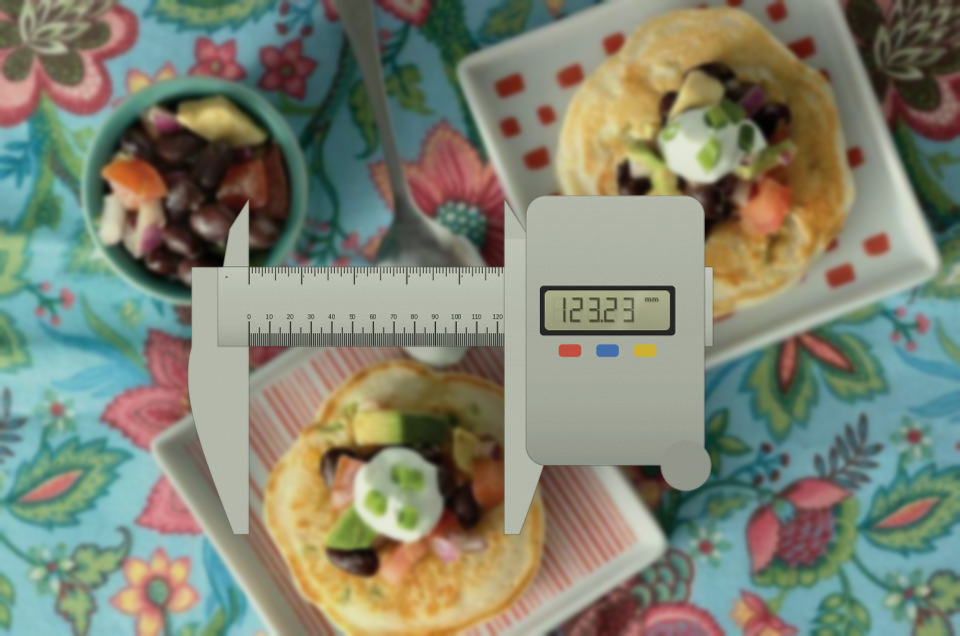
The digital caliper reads 123.23 mm
